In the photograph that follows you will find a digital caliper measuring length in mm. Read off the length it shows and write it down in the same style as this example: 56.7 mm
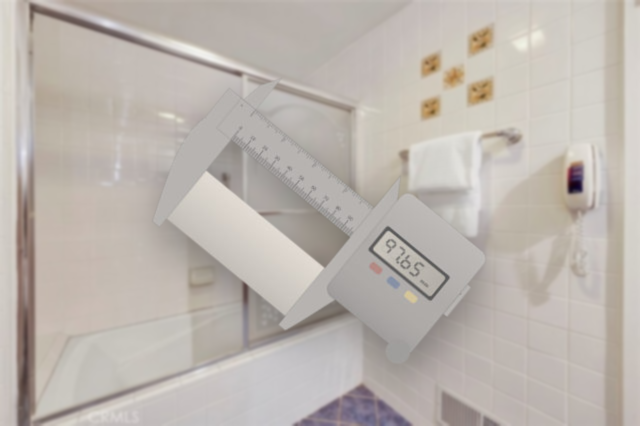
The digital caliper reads 97.65 mm
